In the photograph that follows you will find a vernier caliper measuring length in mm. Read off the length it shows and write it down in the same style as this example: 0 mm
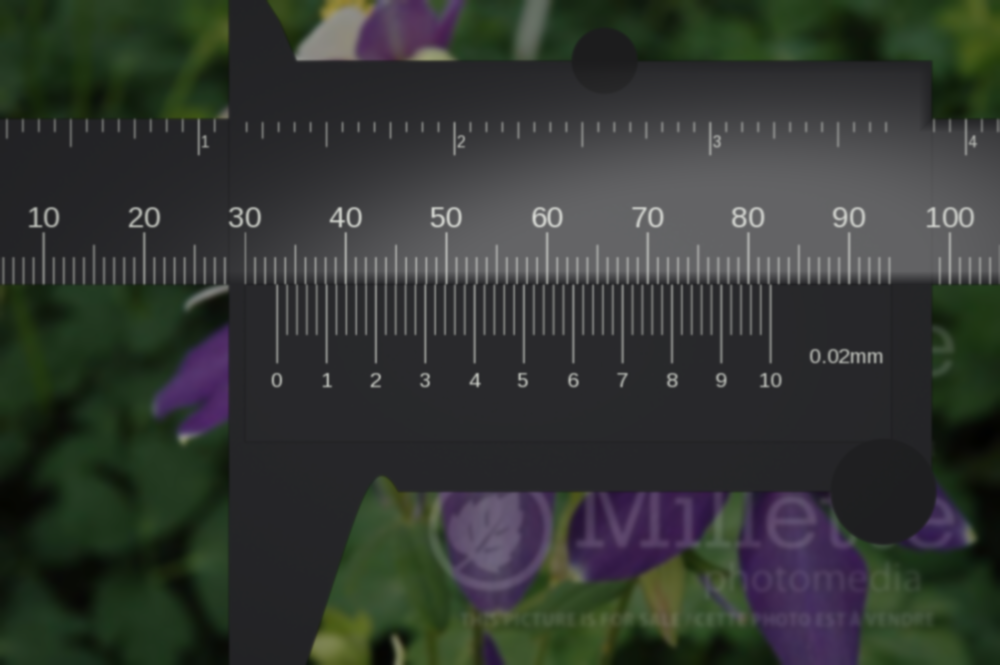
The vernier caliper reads 33.2 mm
